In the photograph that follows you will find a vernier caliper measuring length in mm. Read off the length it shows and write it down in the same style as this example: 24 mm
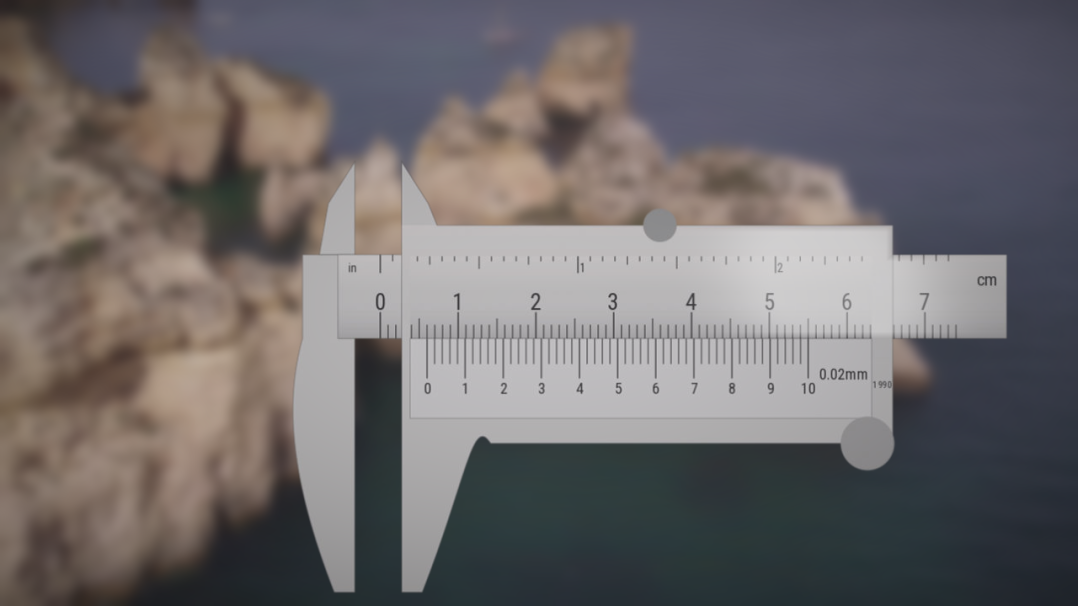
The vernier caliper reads 6.0 mm
